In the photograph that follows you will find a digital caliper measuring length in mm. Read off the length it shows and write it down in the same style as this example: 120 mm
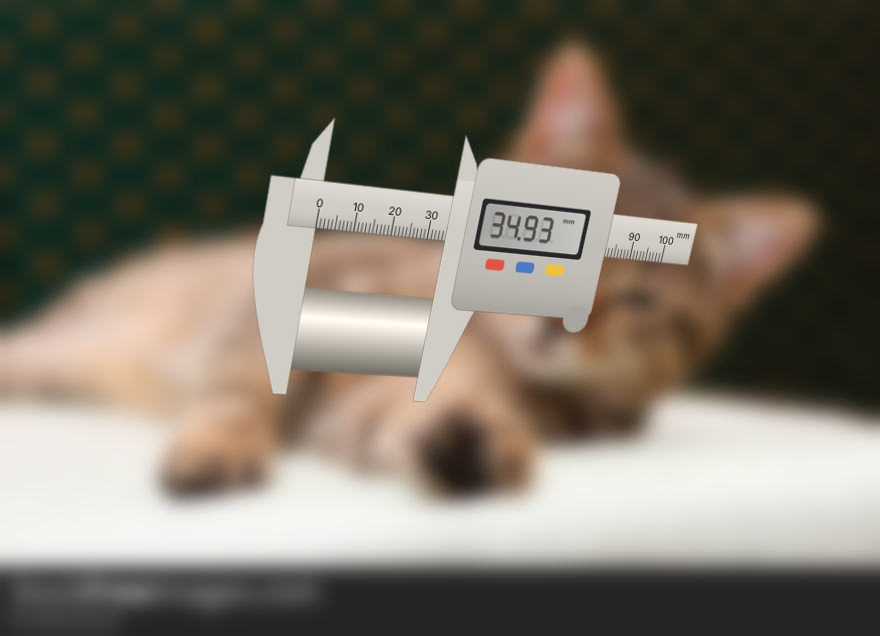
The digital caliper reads 34.93 mm
